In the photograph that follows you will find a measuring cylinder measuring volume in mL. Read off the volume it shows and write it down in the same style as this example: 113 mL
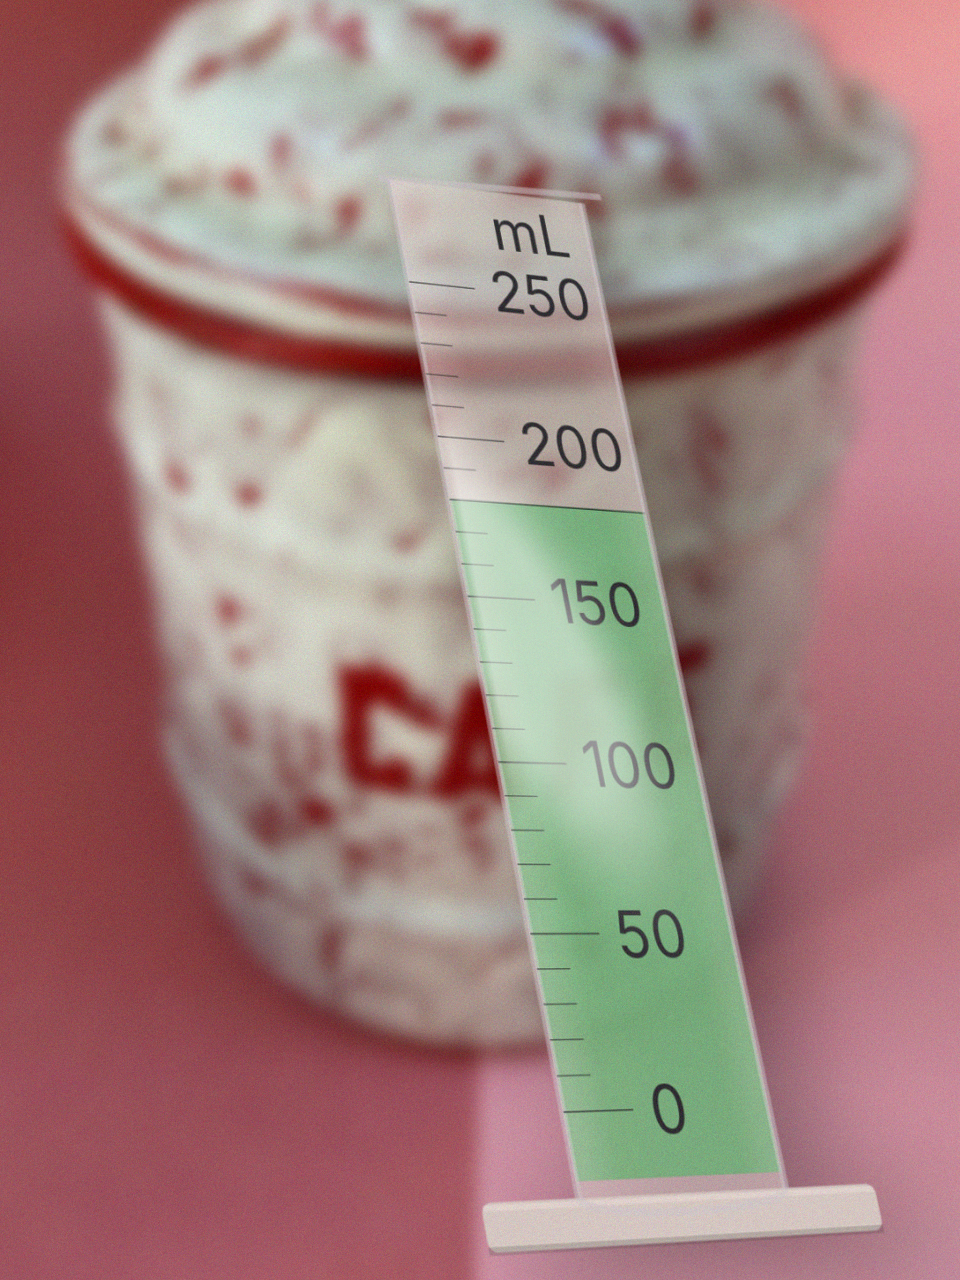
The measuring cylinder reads 180 mL
